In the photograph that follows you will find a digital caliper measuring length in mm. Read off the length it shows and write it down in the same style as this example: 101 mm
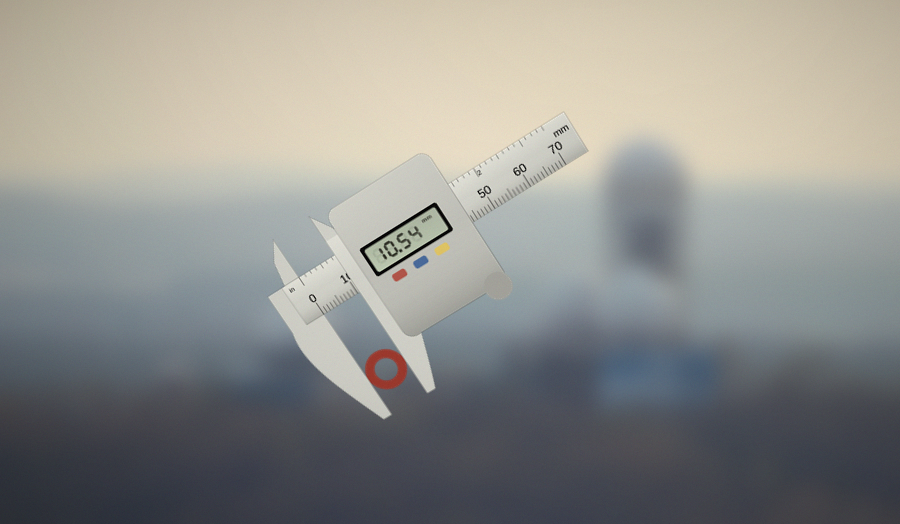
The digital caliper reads 10.54 mm
